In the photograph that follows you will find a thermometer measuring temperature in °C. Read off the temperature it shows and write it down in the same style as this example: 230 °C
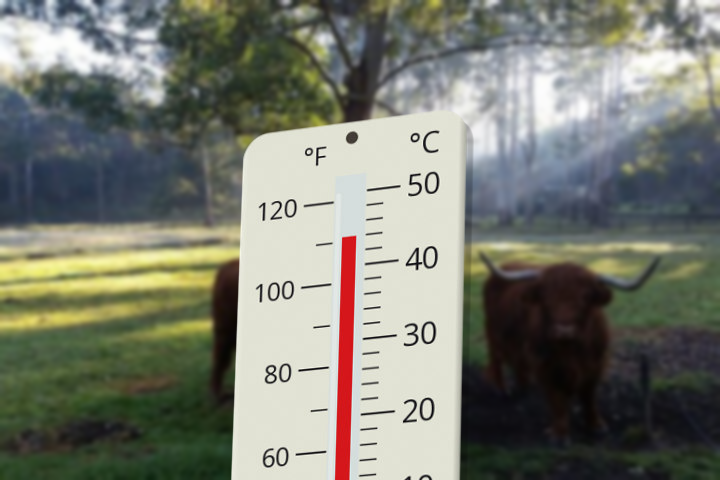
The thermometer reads 44 °C
